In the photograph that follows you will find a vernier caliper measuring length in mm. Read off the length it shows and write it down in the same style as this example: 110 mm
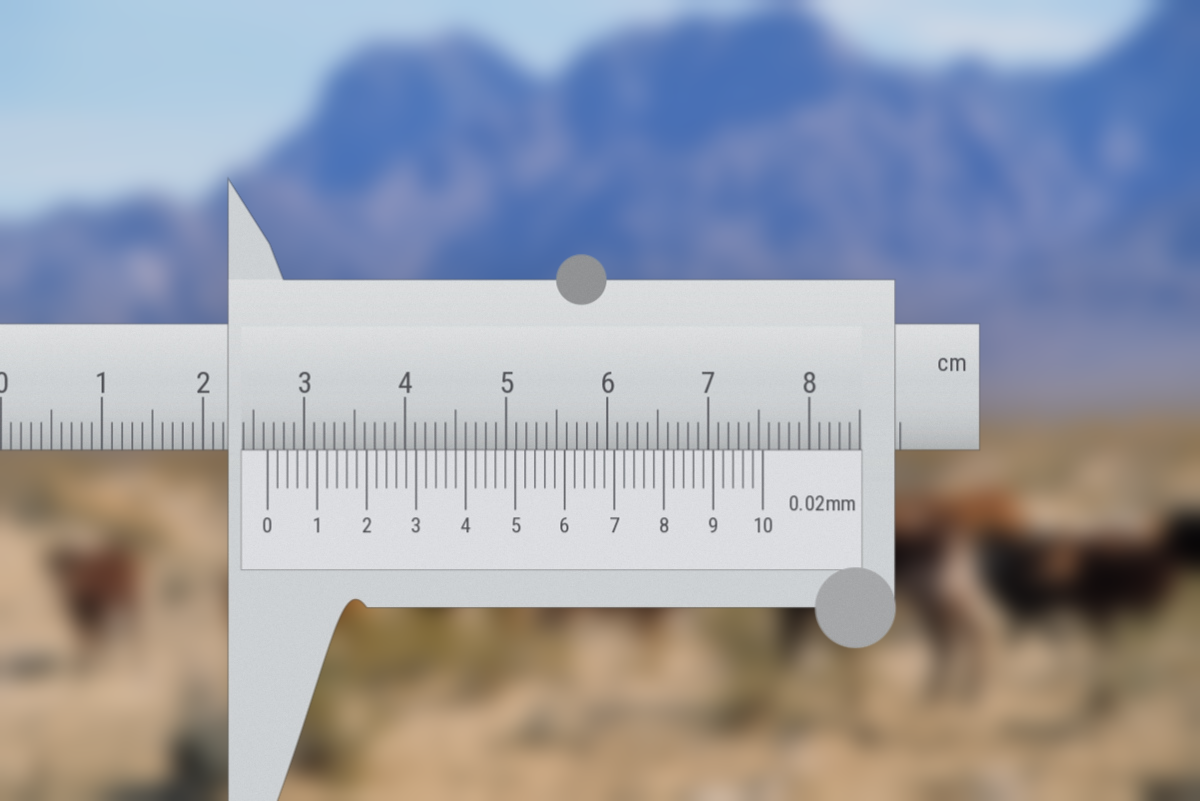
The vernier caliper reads 26.4 mm
